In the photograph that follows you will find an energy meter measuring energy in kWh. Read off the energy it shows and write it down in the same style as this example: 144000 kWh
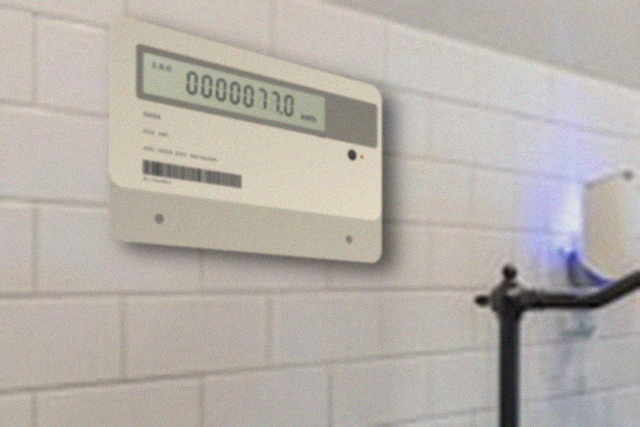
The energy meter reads 77.0 kWh
